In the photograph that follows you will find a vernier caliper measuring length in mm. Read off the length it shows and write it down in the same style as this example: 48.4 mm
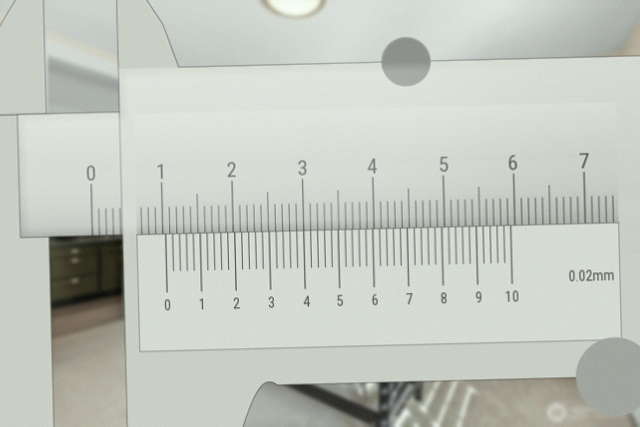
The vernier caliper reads 10.4 mm
